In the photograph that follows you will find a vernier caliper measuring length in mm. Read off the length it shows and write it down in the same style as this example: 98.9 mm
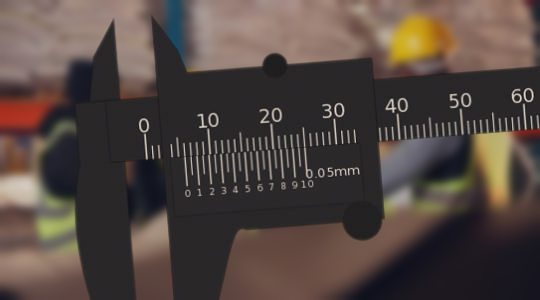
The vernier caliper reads 6.0 mm
